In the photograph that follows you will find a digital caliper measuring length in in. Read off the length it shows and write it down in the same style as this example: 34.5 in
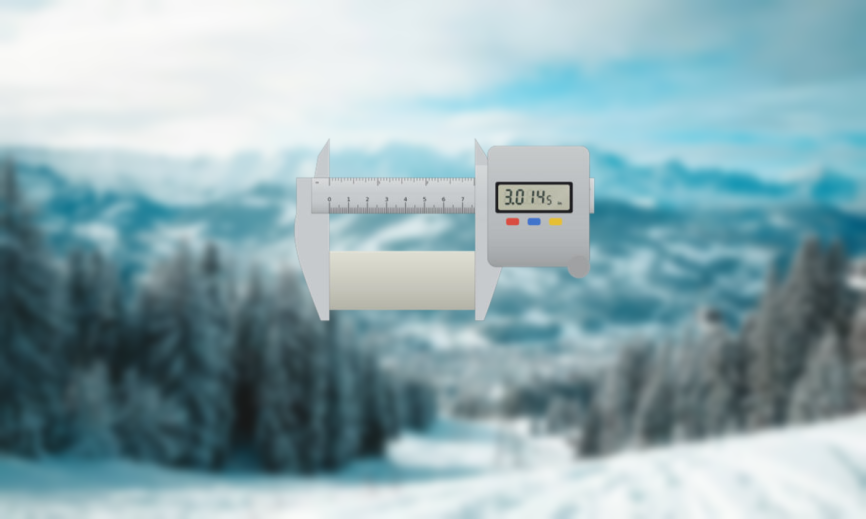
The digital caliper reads 3.0145 in
